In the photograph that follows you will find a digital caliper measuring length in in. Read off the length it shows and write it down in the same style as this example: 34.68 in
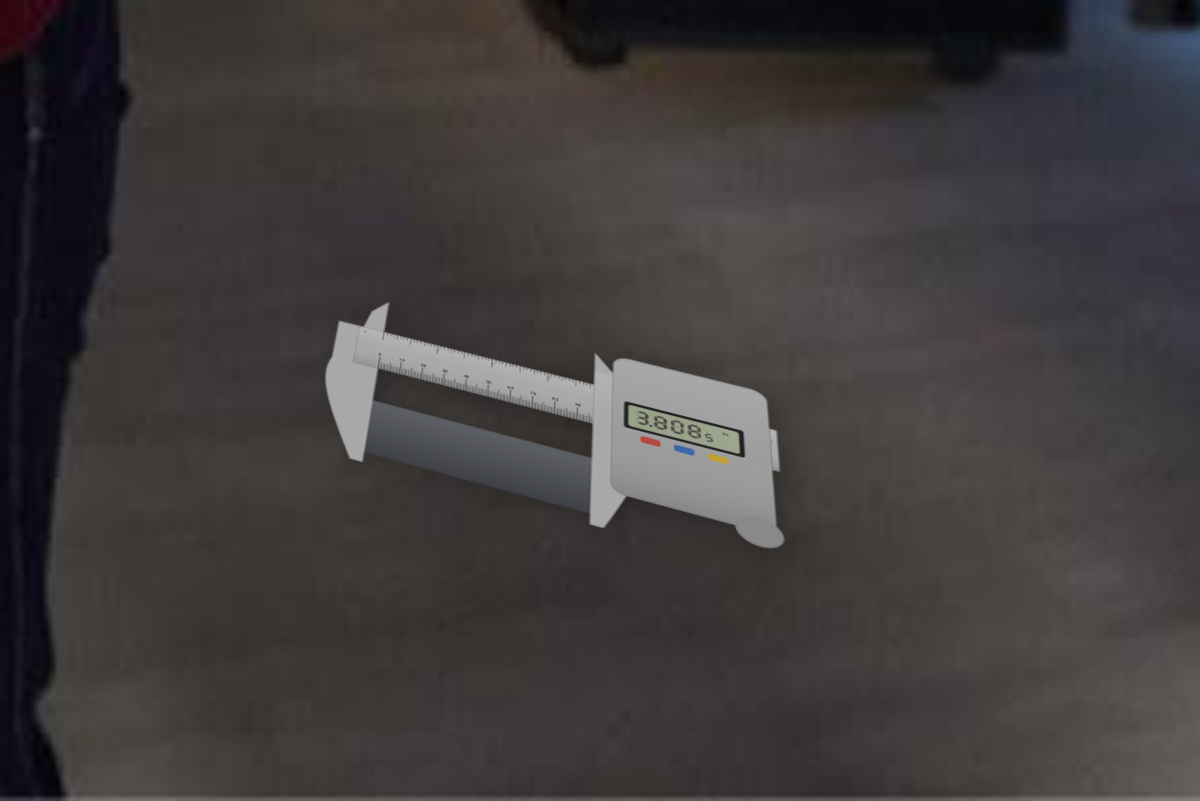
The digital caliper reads 3.8085 in
